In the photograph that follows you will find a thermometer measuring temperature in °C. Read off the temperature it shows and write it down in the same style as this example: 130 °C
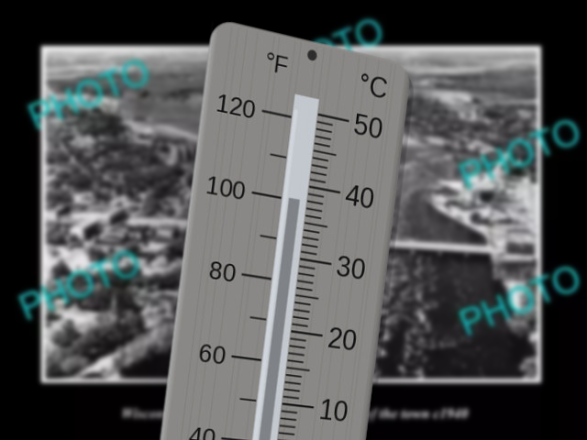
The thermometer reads 38 °C
